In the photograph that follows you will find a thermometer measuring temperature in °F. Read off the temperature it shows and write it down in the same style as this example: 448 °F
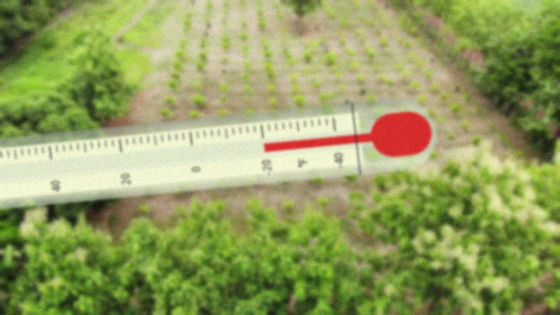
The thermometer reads -20 °F
